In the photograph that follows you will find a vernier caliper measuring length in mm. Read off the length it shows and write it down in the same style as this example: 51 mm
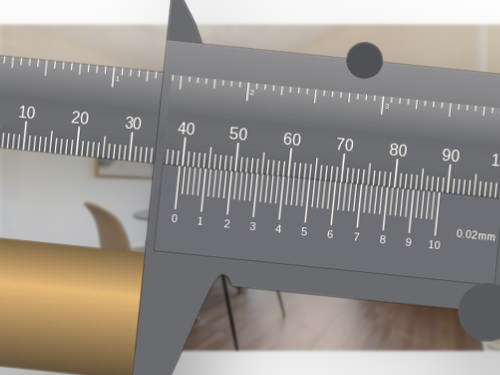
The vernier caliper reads 39.5 mm
